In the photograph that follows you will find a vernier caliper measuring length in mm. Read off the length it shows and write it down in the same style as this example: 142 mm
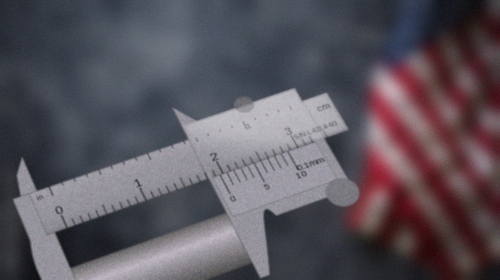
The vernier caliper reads 19.6 mm
